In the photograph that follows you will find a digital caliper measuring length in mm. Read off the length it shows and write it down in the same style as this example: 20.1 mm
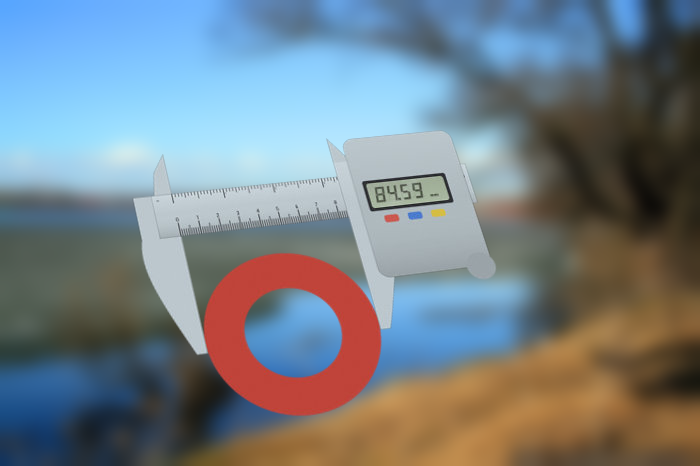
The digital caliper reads 84.59 mm
